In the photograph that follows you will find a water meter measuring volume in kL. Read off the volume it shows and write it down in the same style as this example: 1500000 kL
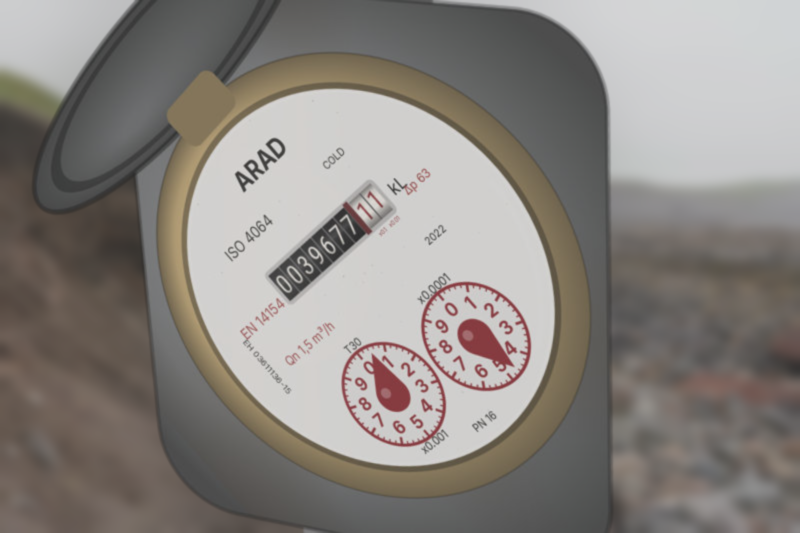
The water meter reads 39677.1104 kL
